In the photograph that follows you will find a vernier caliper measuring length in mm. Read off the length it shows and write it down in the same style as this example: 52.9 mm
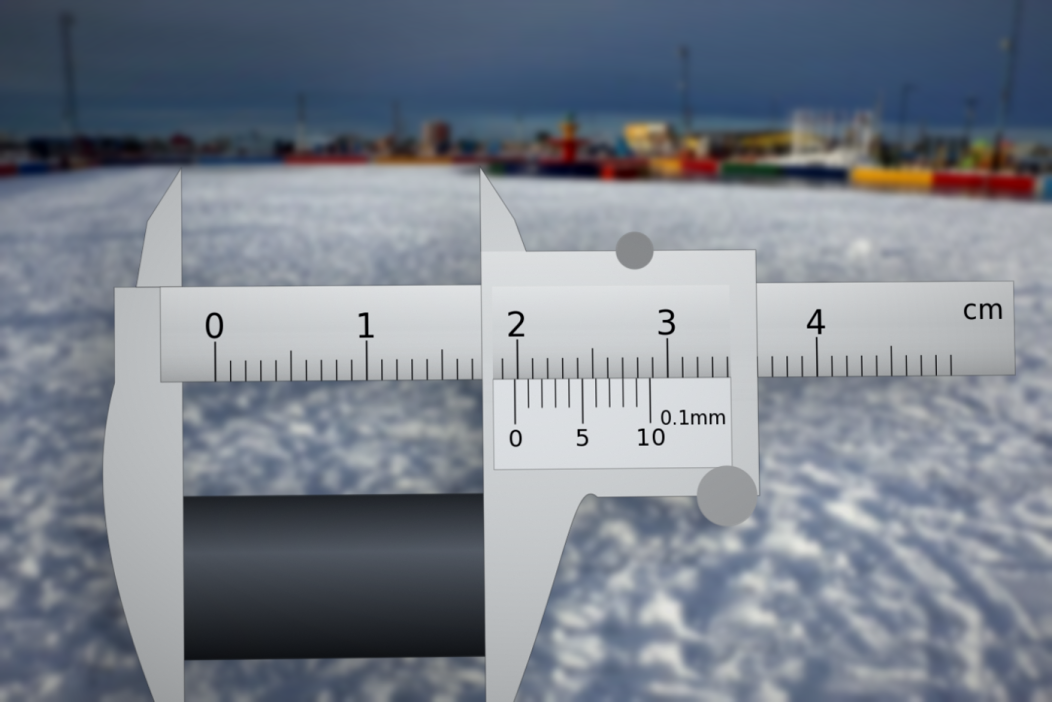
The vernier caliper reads 19.8 mm
